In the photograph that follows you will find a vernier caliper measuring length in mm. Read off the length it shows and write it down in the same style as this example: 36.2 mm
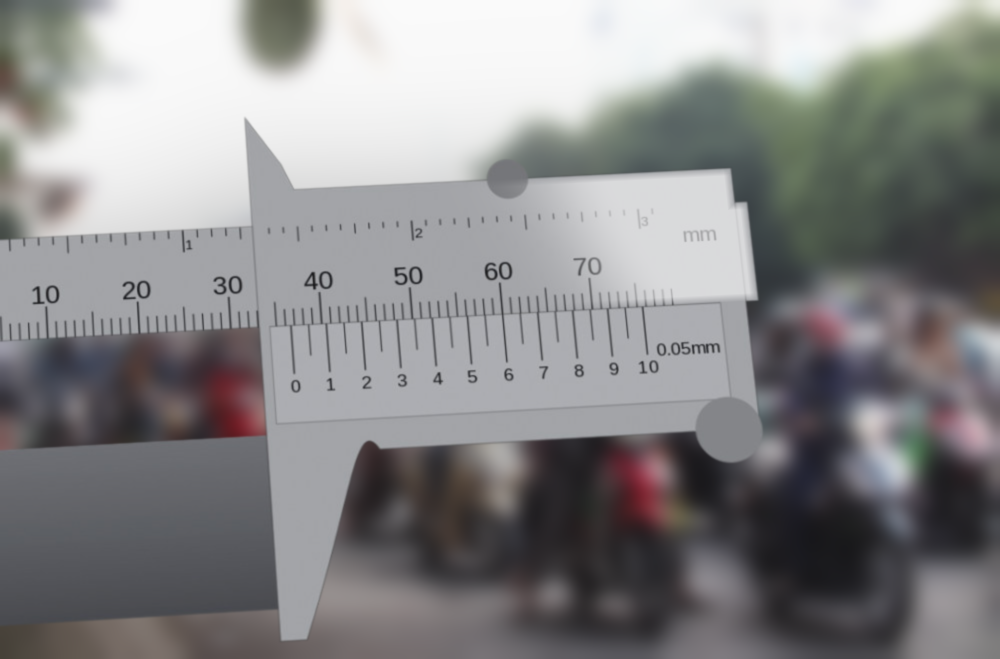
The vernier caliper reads 36.6 mm
